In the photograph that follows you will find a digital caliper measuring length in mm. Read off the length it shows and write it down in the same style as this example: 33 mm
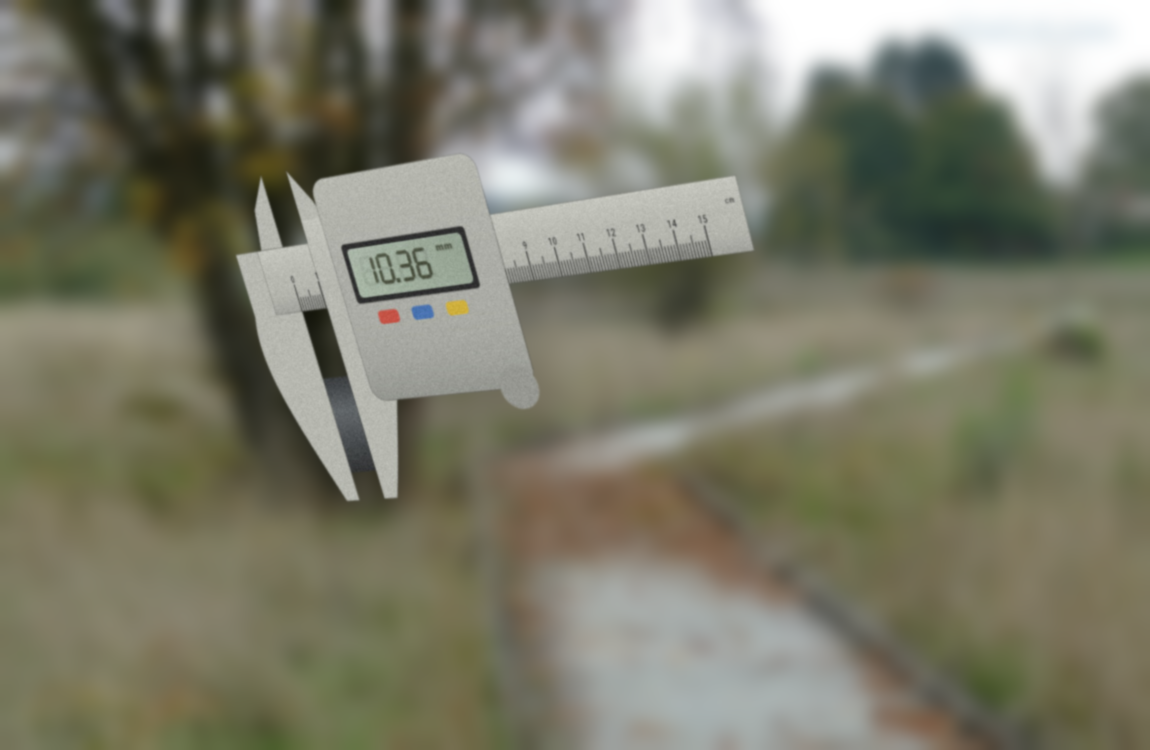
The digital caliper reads 10.36 mm
